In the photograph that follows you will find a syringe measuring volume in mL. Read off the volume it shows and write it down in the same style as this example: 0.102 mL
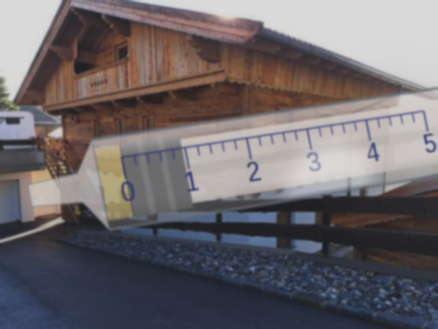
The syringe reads 0 mL
